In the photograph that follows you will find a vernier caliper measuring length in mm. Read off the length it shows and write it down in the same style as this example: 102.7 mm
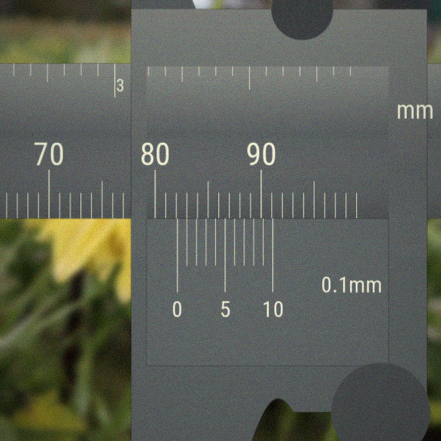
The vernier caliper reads 82.1 mm
